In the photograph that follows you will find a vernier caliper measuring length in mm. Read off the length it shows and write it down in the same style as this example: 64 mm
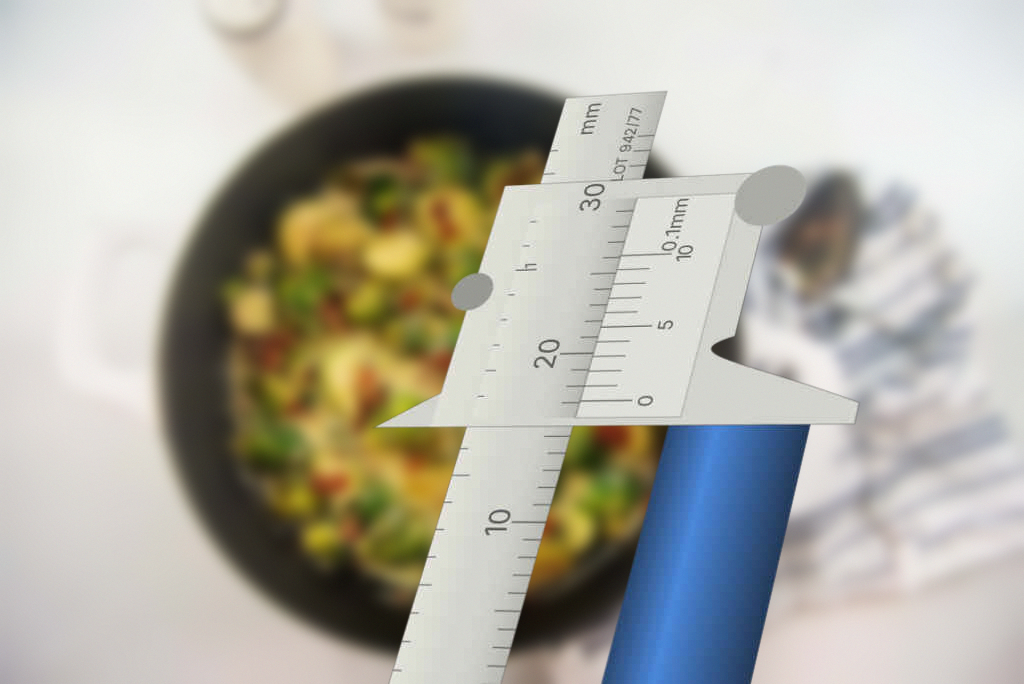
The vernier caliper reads 17.1 mm
